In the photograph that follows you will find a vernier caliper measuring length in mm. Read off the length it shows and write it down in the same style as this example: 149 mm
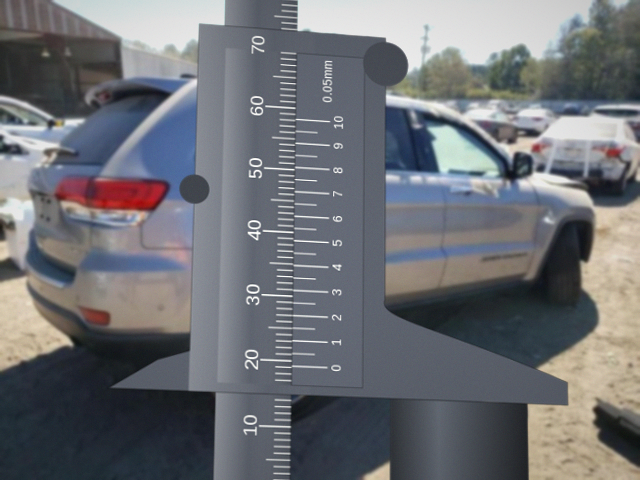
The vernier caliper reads 19.2 mm
